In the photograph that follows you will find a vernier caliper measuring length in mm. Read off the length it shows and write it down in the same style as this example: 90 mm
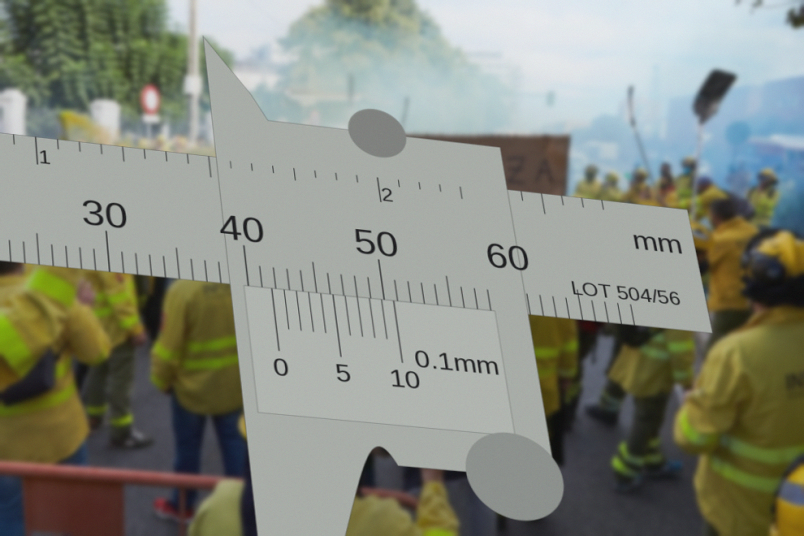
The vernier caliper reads 41.7 mm
